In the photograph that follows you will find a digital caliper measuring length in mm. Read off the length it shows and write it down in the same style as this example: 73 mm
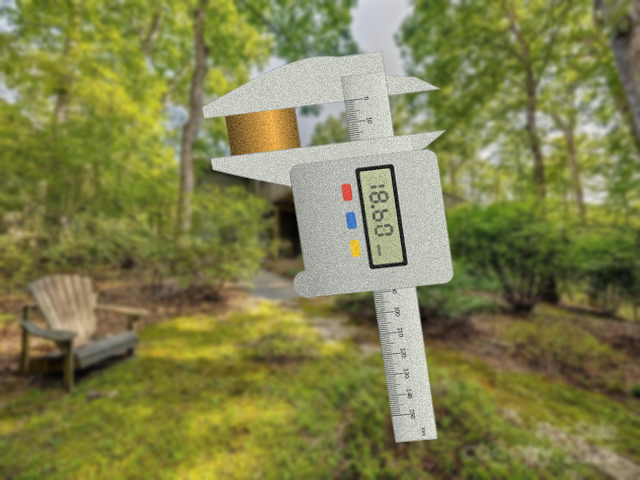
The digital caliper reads 18.60 mm
